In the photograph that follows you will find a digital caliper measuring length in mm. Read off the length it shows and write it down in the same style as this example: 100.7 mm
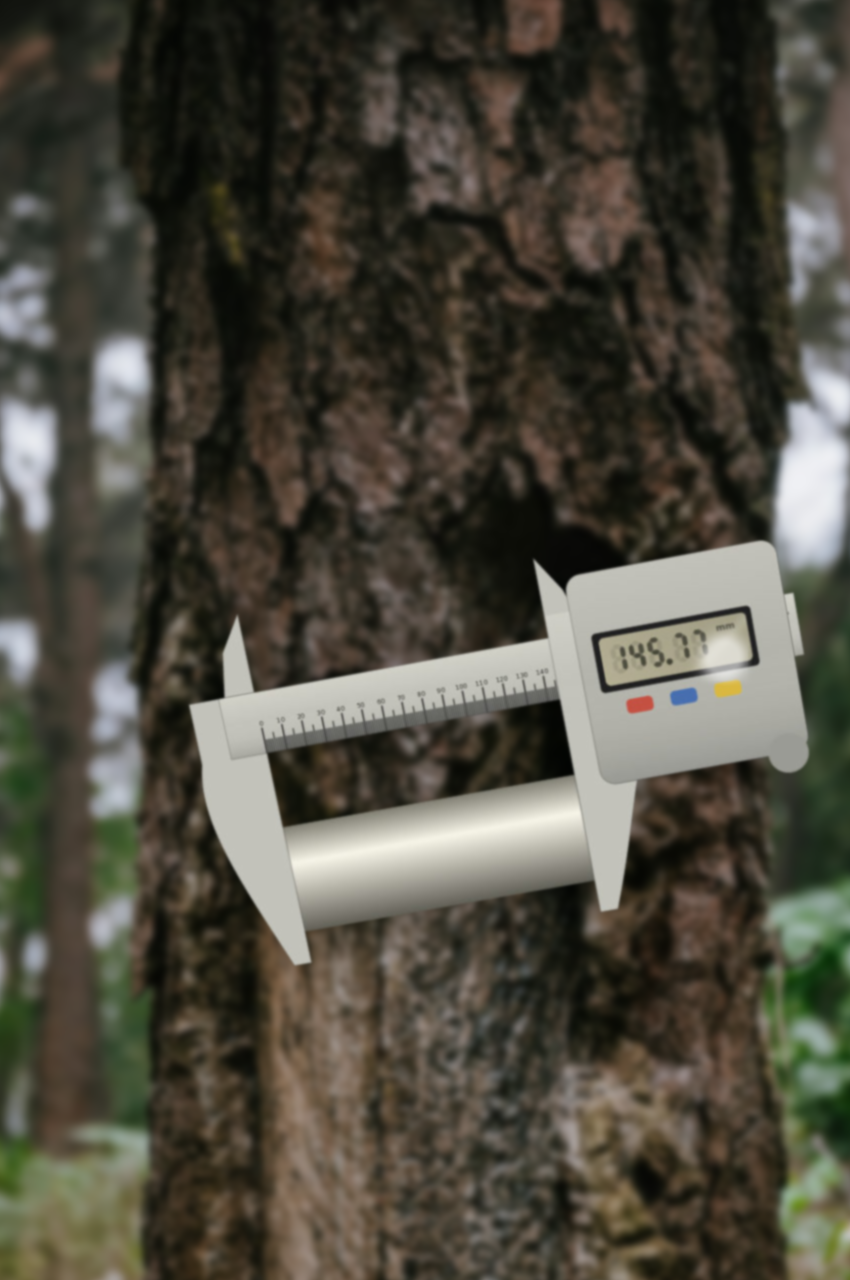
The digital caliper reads 145.77 mm
